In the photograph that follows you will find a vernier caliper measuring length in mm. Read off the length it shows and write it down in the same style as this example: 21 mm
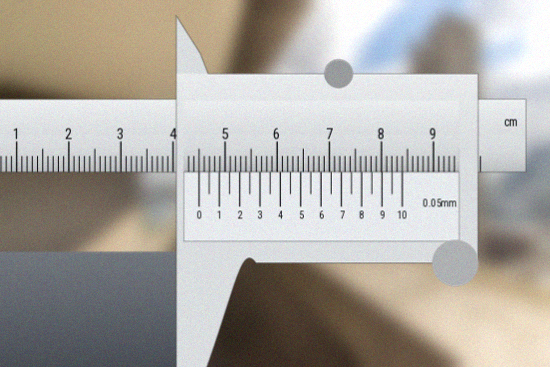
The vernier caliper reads 45.0 mm
